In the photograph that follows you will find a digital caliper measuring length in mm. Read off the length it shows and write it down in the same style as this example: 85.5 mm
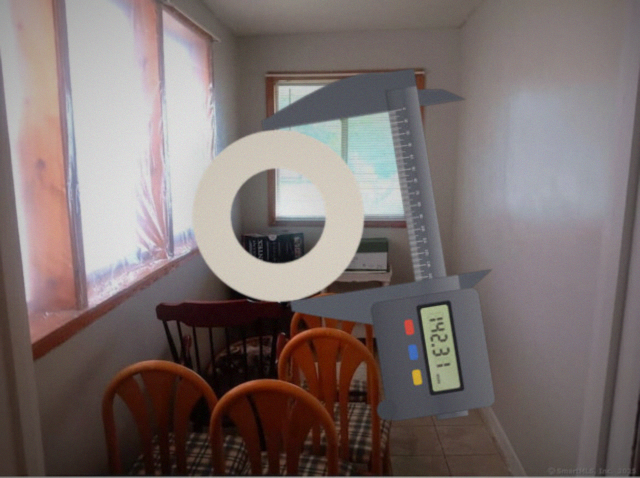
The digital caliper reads 142.31 mm
